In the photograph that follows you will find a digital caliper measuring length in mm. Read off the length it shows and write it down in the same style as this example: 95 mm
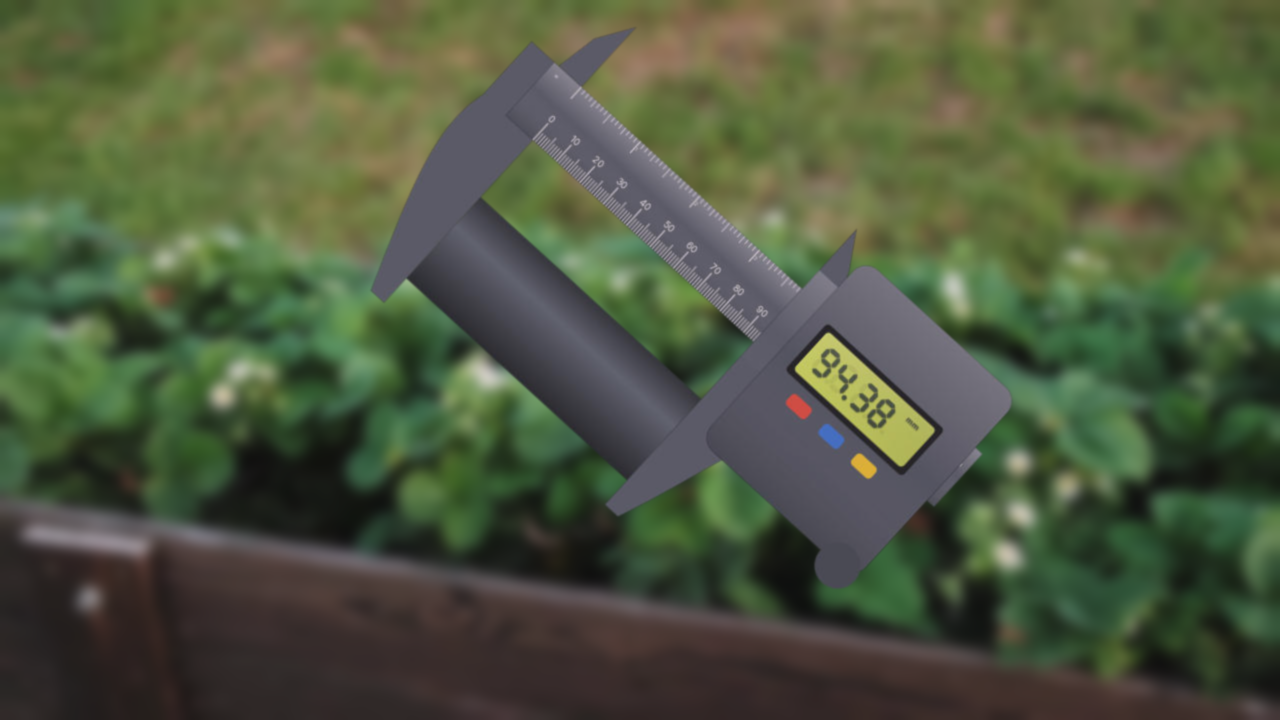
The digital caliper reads 94.38 mm
